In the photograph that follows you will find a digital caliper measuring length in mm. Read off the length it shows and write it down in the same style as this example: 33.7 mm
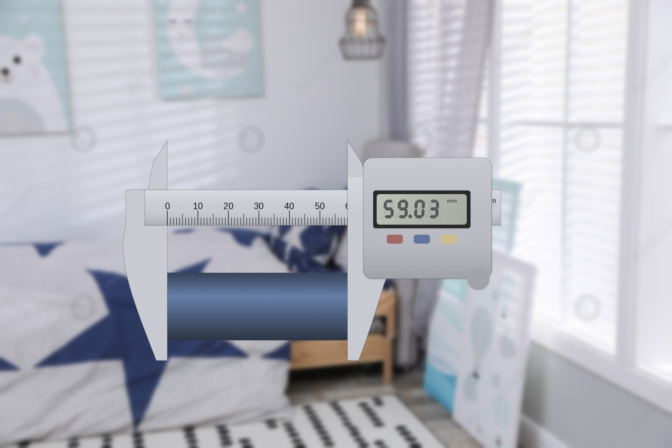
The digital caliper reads 59.03 mm
